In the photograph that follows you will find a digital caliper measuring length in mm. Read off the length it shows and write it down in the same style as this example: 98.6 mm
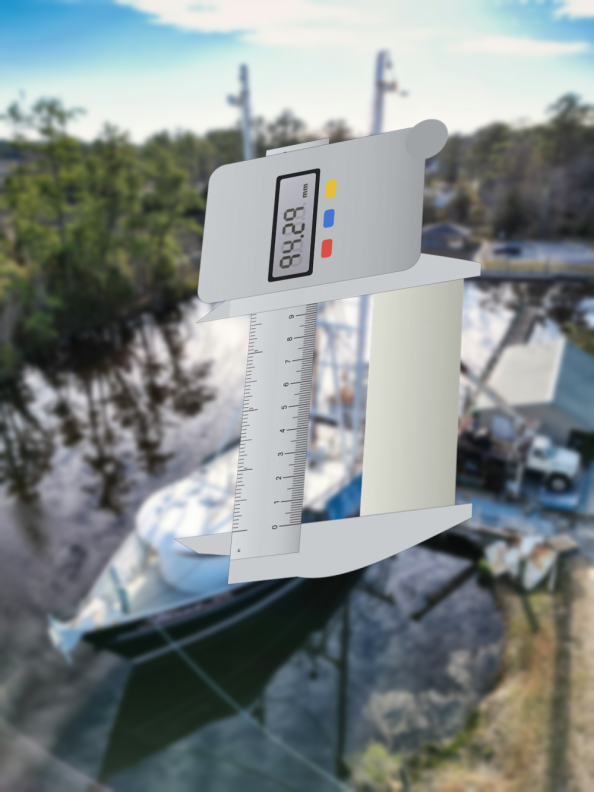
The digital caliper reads 94.29 mm
